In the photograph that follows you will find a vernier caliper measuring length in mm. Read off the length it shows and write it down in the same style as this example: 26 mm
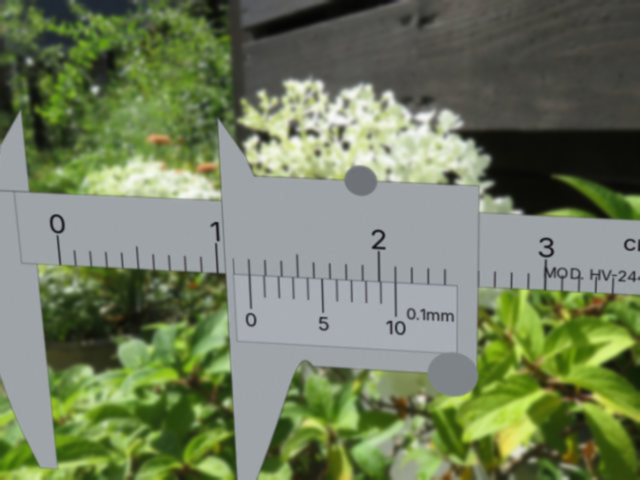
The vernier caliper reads 12.0 mm
